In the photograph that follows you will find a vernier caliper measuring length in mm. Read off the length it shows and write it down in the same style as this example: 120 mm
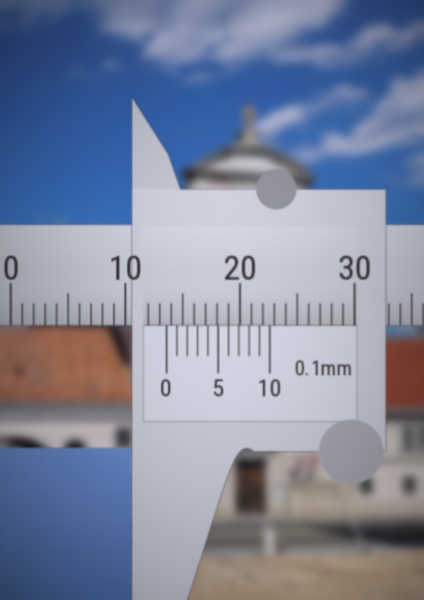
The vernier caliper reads 13.6 mm
